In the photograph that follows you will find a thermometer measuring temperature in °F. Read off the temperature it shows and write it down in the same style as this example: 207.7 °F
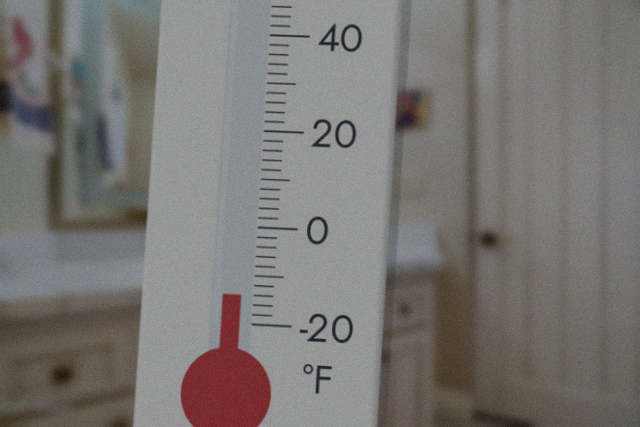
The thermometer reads -14 °F
